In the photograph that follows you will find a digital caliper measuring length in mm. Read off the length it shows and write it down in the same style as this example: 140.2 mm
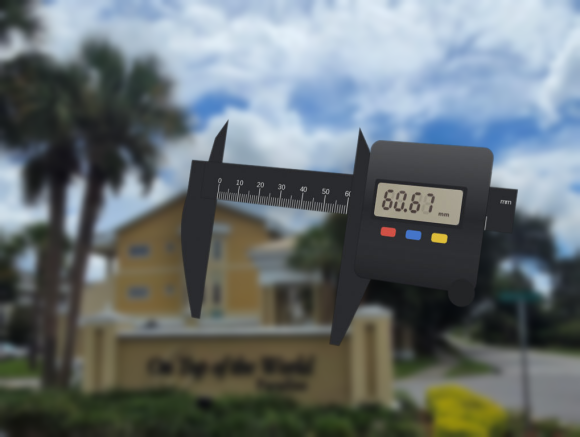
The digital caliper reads 60.67 mm
